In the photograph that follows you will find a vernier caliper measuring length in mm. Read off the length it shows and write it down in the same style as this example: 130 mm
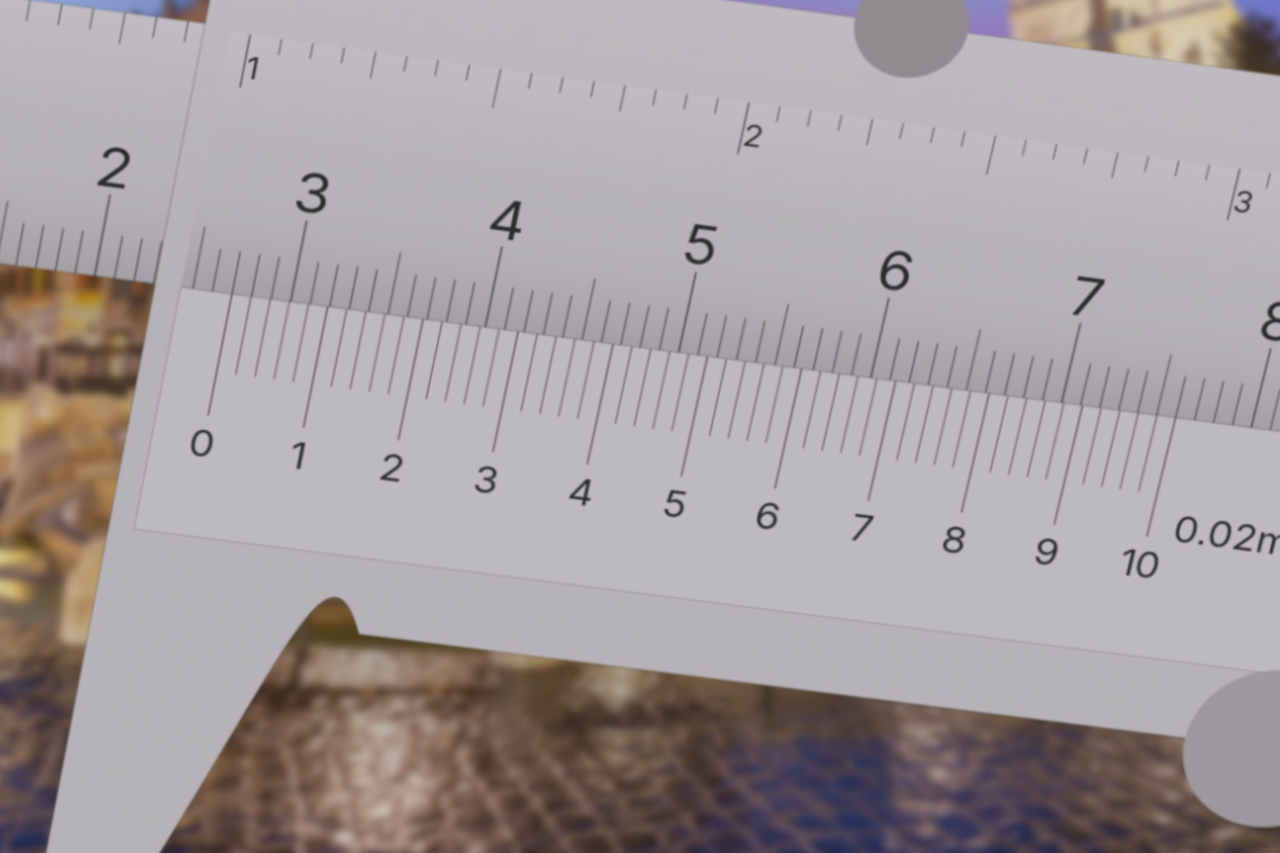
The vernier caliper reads 27.0 mm
